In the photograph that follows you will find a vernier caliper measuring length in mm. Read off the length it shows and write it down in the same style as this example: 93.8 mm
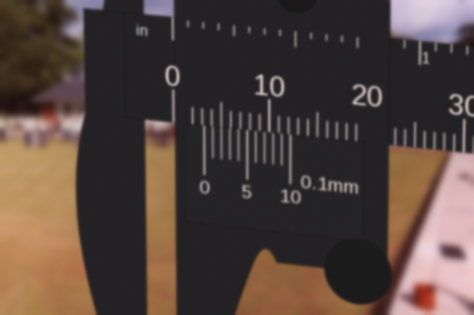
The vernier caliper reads 3.2 mm
